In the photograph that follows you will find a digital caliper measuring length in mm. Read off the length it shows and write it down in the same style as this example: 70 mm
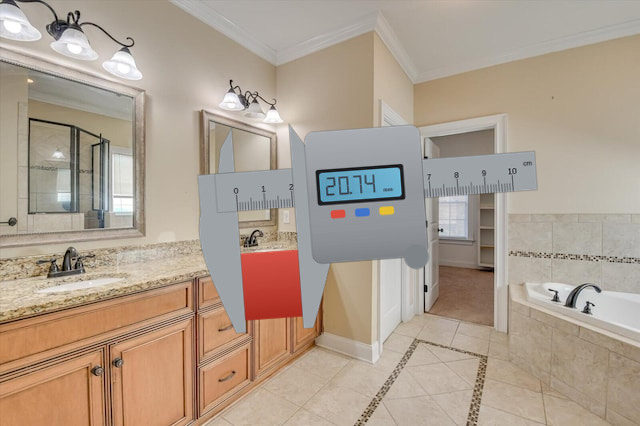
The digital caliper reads 20.74 mm
